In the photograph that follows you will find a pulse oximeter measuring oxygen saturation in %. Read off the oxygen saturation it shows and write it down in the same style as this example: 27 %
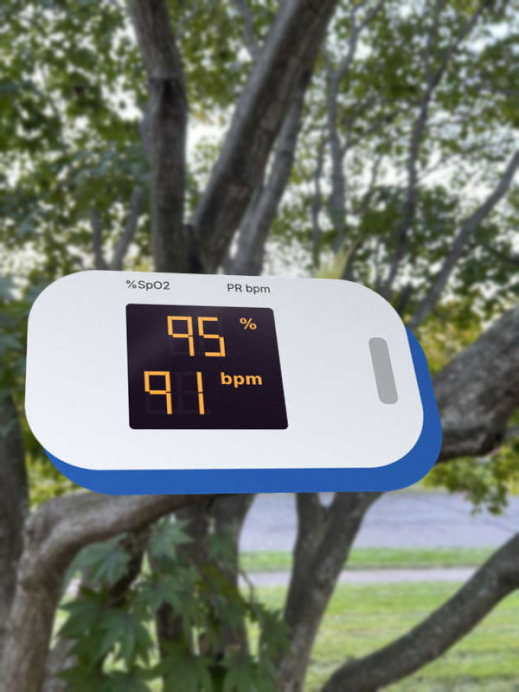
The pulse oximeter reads 95 %
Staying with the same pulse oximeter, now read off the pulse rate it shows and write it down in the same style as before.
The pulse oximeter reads 91 bpm
